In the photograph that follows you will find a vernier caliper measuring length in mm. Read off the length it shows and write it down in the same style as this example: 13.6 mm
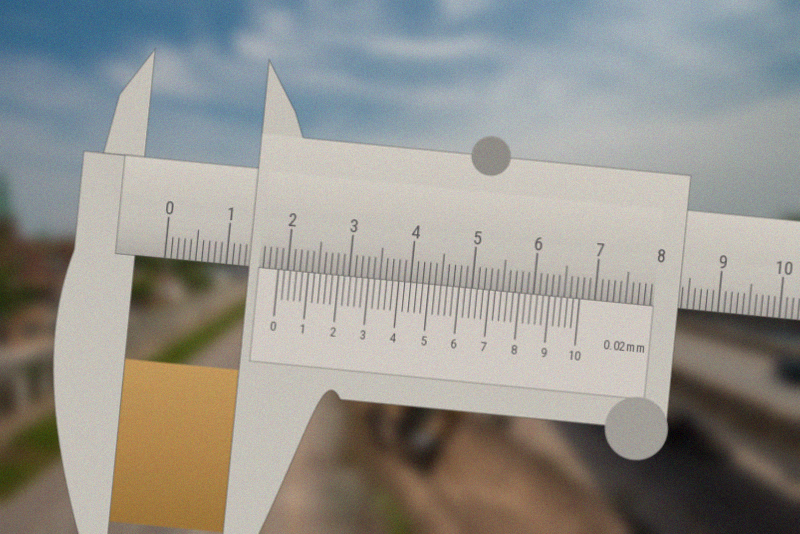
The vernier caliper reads 18.5 mm
